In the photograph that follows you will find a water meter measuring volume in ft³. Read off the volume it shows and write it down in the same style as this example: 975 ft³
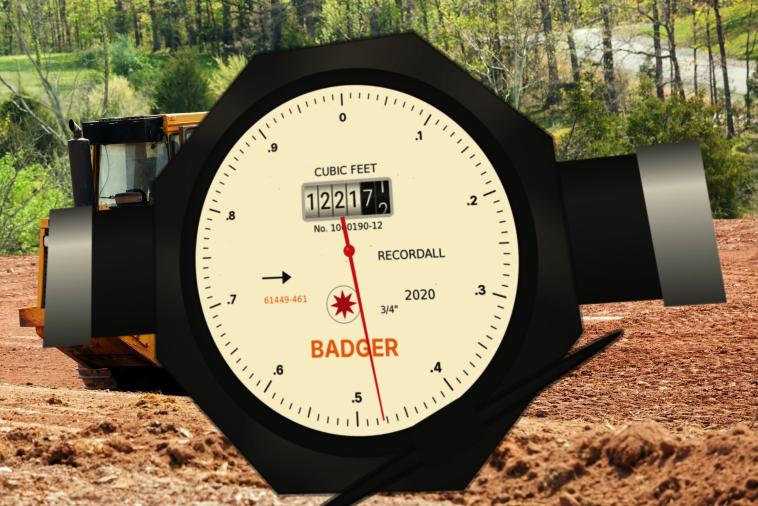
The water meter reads 122171.47 ft³
